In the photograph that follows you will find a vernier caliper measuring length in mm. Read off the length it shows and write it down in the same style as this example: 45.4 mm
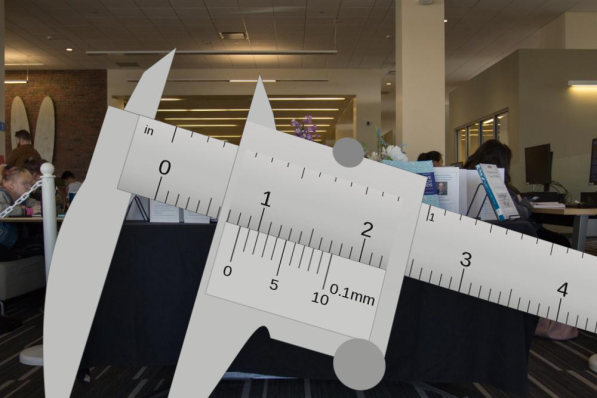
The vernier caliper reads 8.3 mm
